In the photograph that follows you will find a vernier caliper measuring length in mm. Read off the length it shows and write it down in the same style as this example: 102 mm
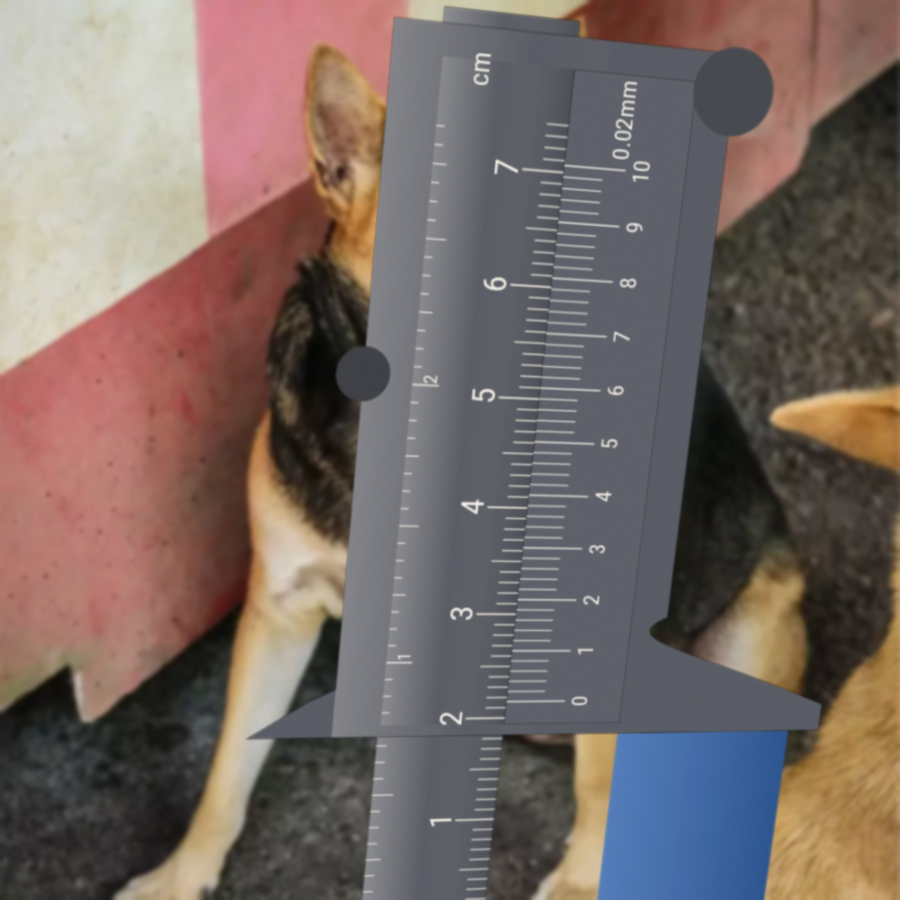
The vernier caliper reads 21.6 mm
